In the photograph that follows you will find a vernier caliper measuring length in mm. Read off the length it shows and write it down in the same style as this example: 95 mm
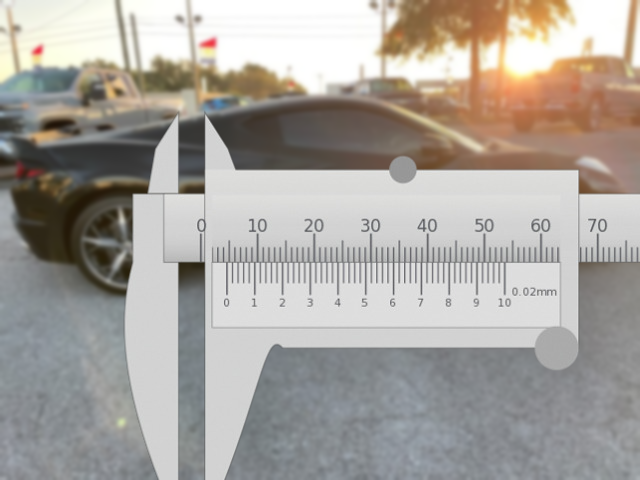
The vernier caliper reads 4.6 mm
